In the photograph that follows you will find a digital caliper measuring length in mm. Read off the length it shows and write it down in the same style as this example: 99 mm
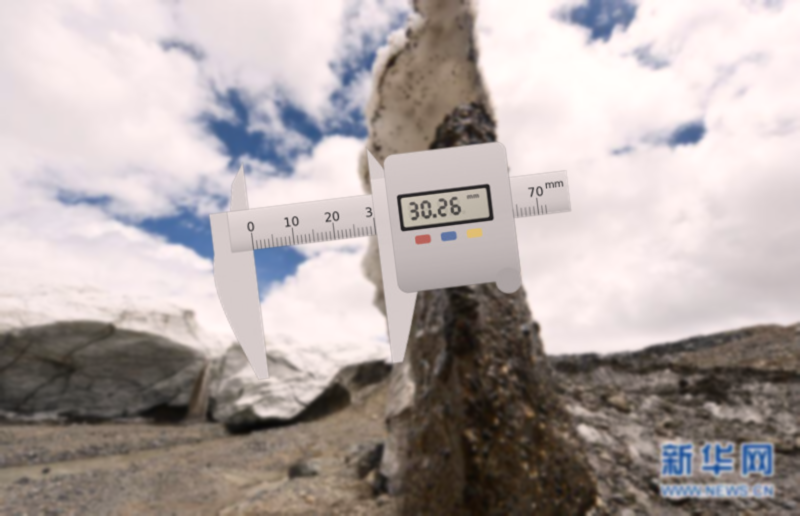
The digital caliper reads 30.26 mm
